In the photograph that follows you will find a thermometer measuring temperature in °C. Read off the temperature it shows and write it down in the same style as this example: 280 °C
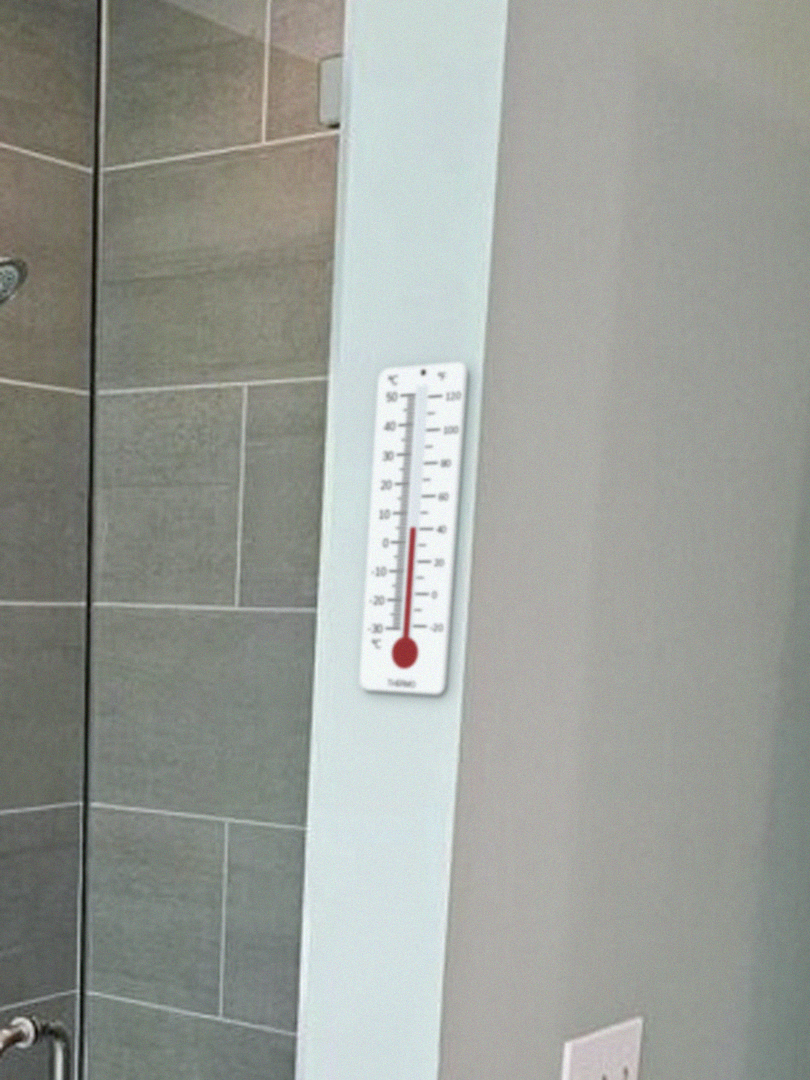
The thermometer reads 5 °C
